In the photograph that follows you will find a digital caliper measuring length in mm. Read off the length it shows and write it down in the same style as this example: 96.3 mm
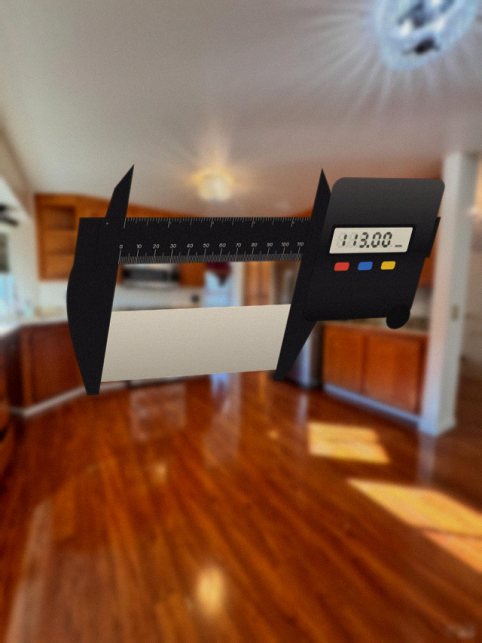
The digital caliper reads 113.00 mm
